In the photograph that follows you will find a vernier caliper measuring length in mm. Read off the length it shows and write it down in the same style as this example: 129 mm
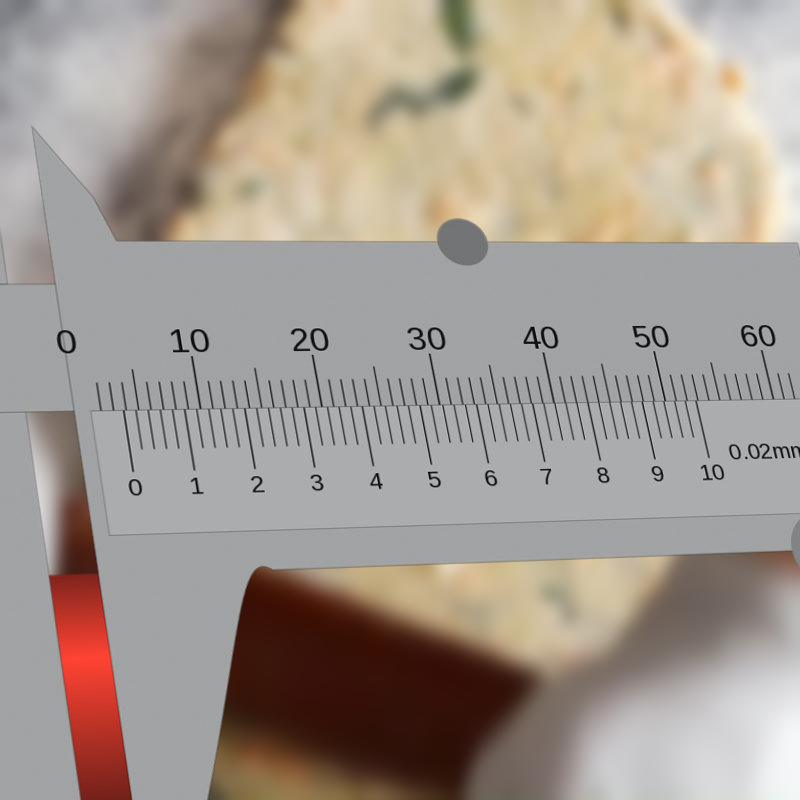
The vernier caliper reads 3.8 mm
